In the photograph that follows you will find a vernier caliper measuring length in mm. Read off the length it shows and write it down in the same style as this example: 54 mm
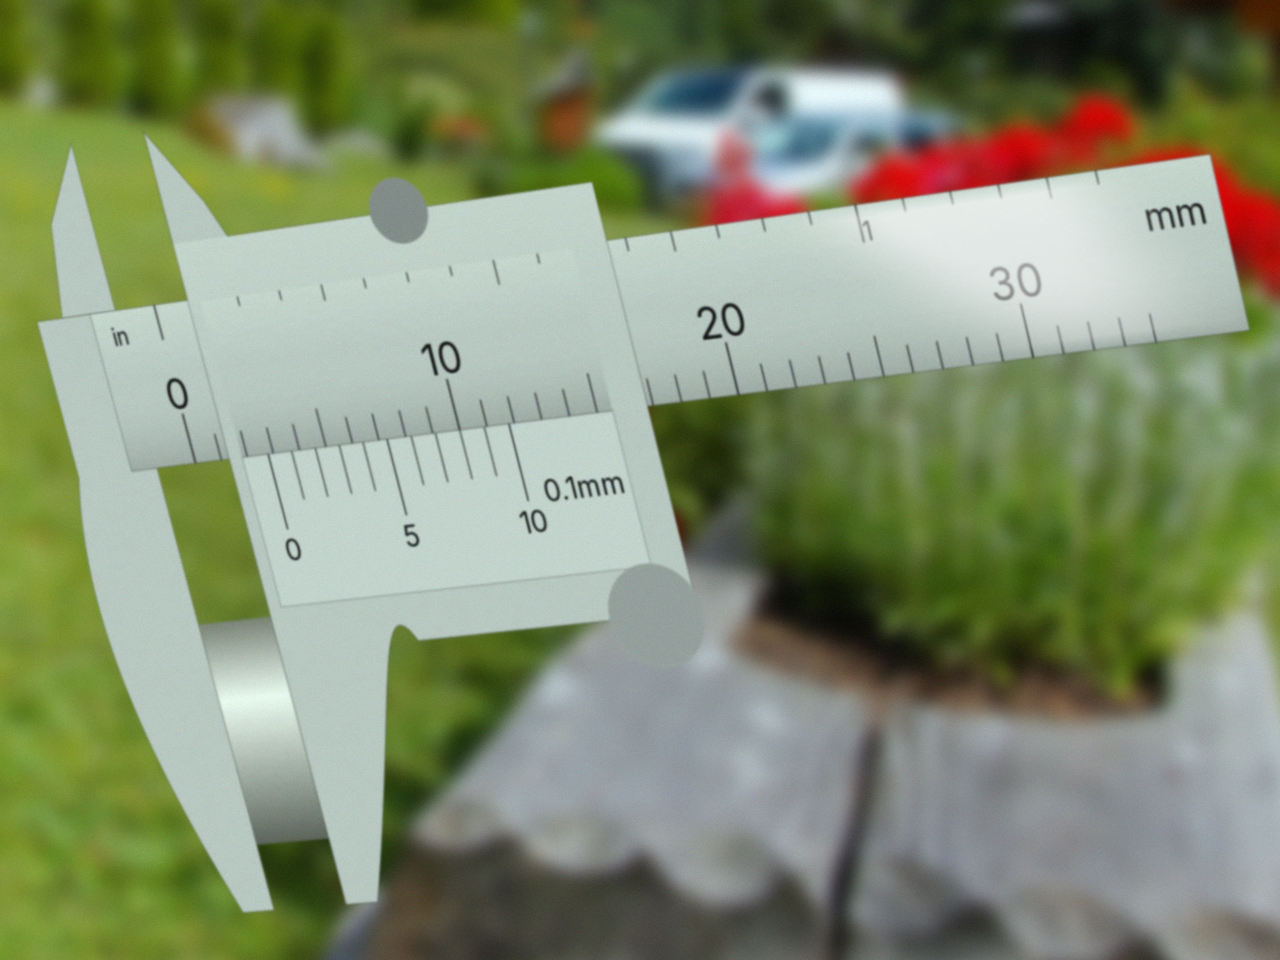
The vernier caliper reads 2.8 mm
